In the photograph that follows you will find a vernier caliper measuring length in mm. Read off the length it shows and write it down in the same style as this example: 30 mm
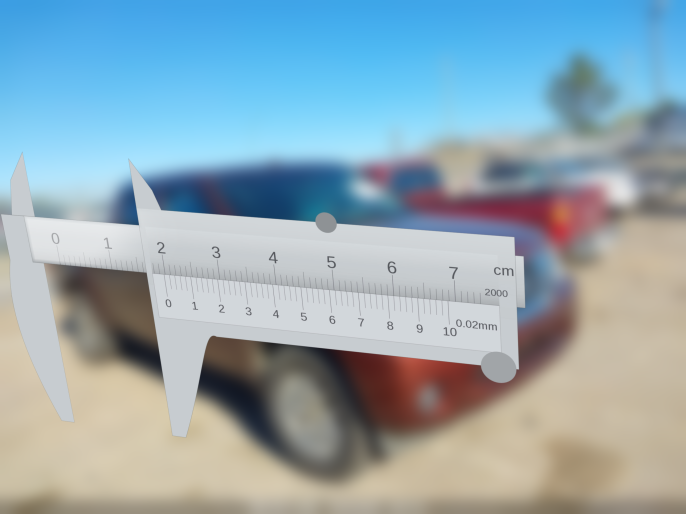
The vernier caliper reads 19.8 mm
